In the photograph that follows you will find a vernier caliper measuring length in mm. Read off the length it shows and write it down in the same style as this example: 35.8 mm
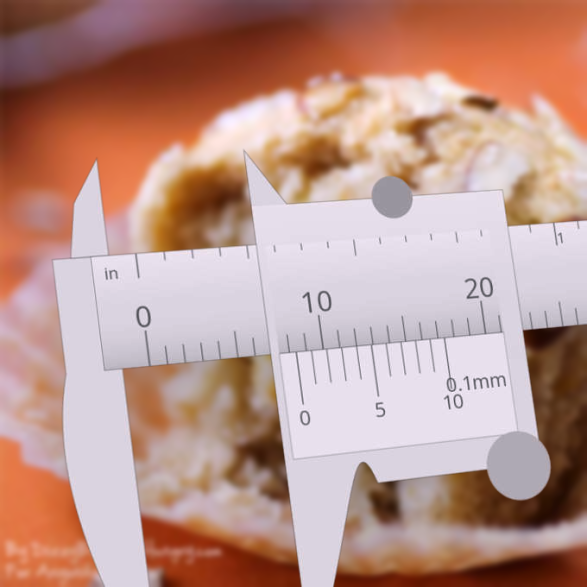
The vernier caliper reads 8.4 mm
